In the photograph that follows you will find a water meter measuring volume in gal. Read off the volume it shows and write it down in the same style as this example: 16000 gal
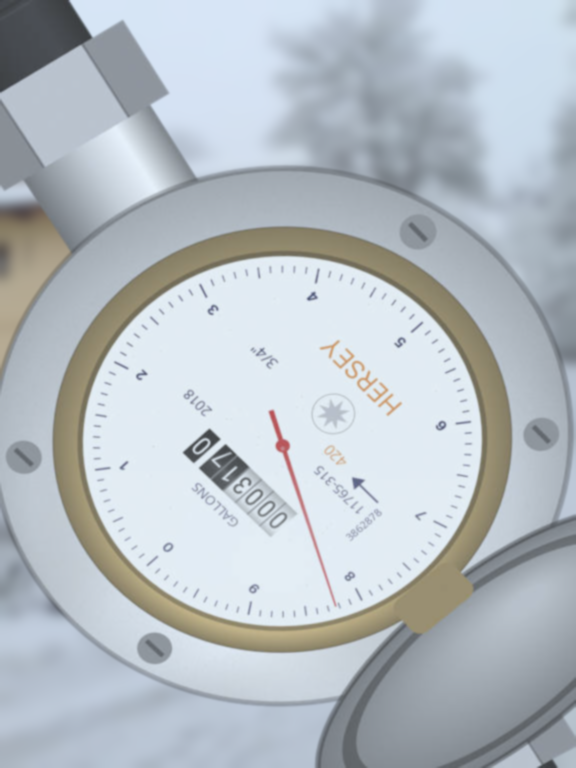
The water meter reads 3168.2 gal
